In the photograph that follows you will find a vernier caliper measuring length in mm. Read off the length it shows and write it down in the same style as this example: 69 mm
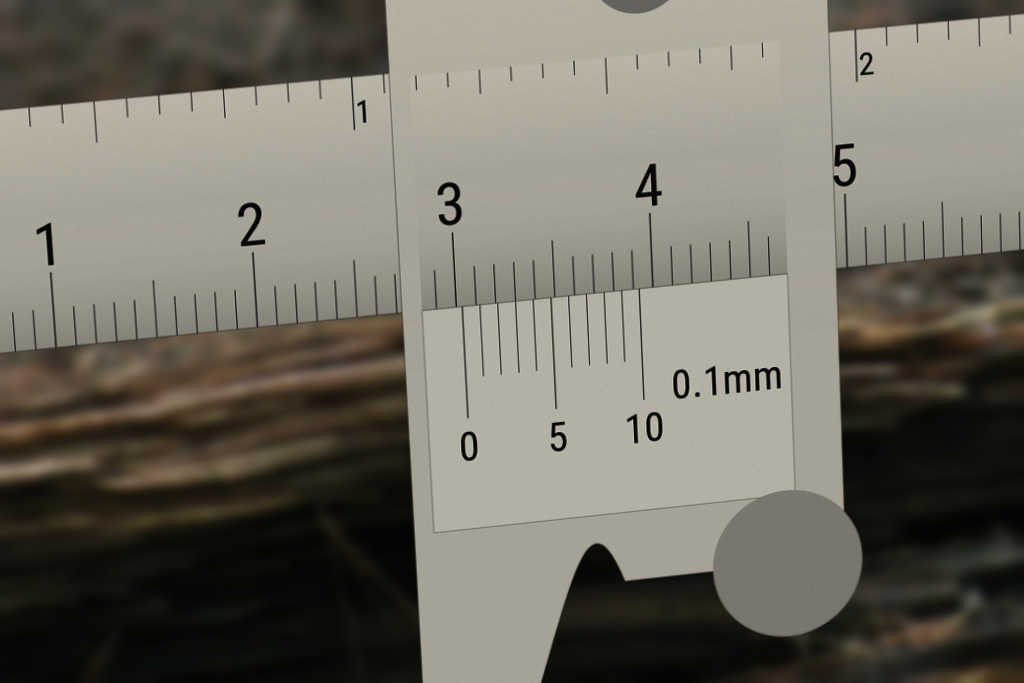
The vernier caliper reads 30.3 mm
